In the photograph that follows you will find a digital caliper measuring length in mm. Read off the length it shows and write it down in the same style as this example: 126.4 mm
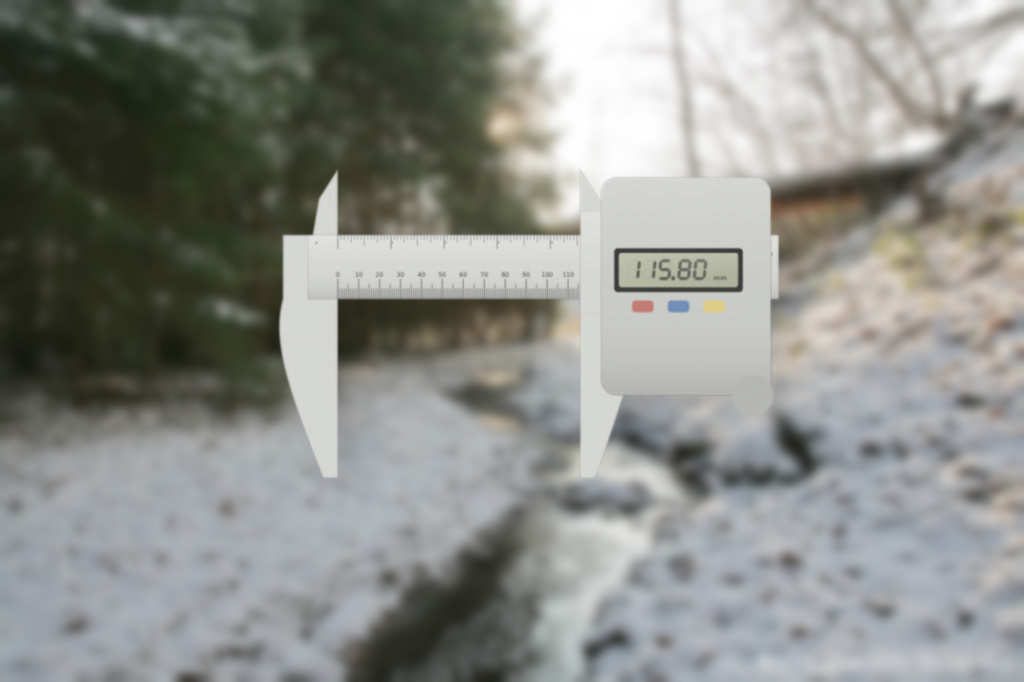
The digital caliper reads 115.80 mm
